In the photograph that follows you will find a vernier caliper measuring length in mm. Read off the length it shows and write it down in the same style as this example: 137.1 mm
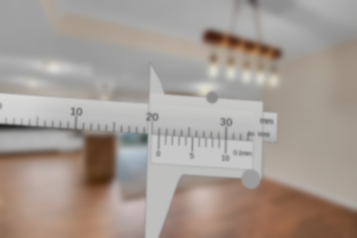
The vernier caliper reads 21.0 mm
